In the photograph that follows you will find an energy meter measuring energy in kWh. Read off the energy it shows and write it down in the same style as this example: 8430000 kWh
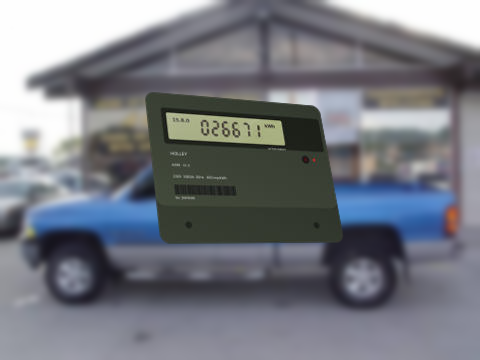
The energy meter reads 26671 kWh
